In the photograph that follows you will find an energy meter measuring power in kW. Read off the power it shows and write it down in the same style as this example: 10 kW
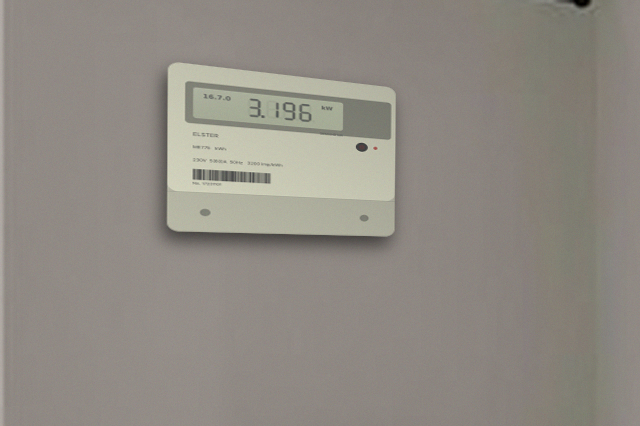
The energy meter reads 3.196 kW
